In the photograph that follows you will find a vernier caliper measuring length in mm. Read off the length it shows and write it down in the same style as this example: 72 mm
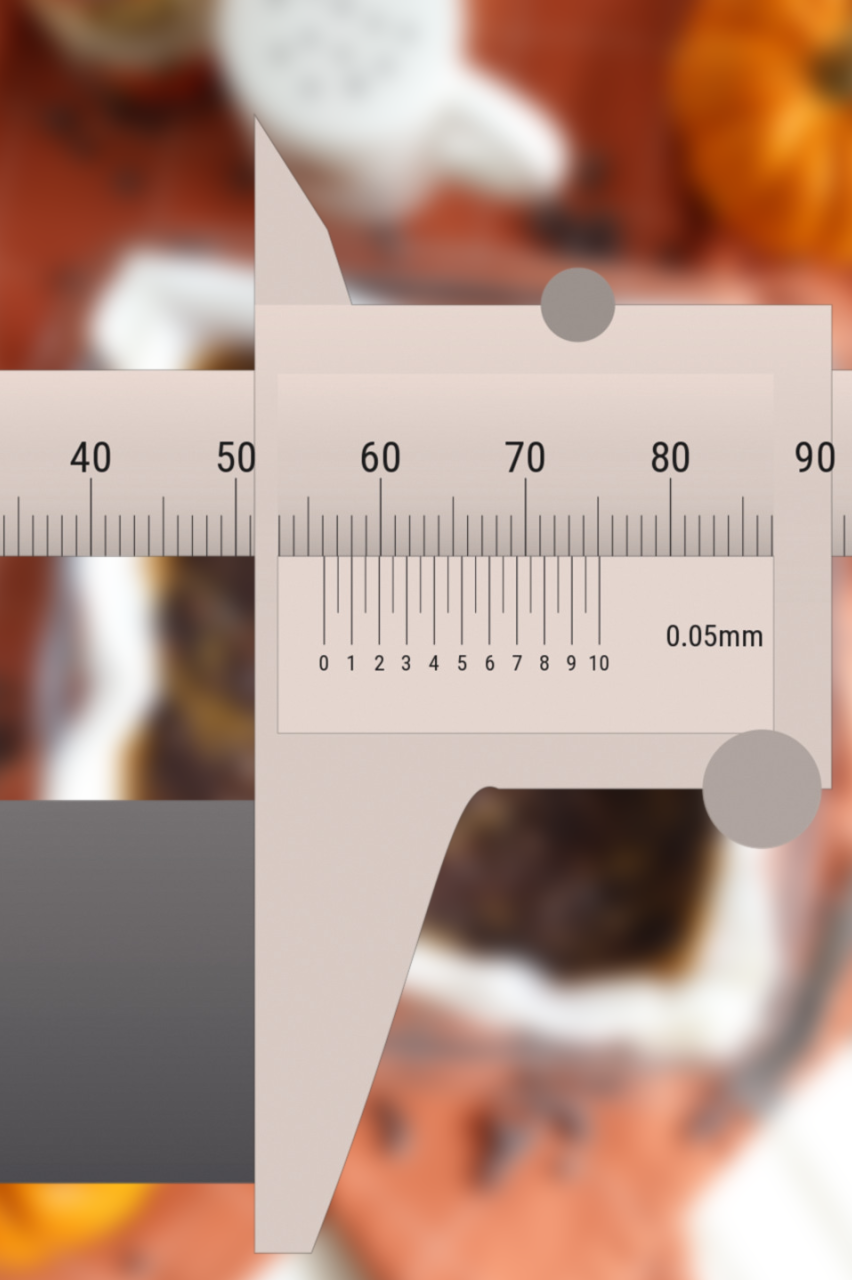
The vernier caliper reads 56.1 mm
